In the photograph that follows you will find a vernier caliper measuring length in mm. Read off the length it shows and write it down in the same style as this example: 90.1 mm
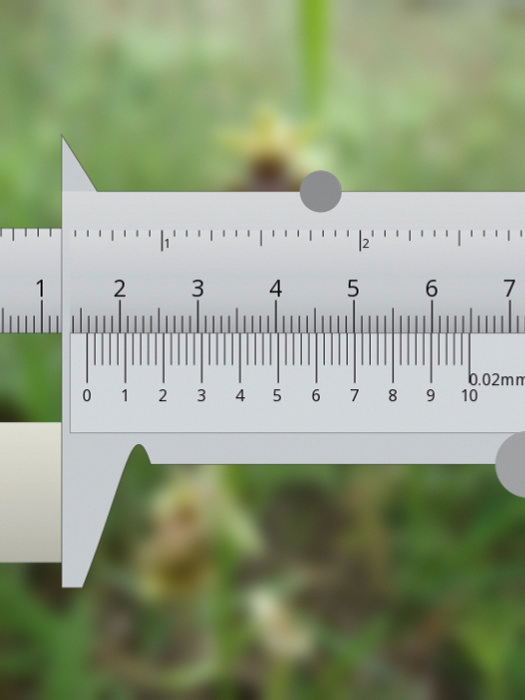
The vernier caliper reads 15.8 mm
